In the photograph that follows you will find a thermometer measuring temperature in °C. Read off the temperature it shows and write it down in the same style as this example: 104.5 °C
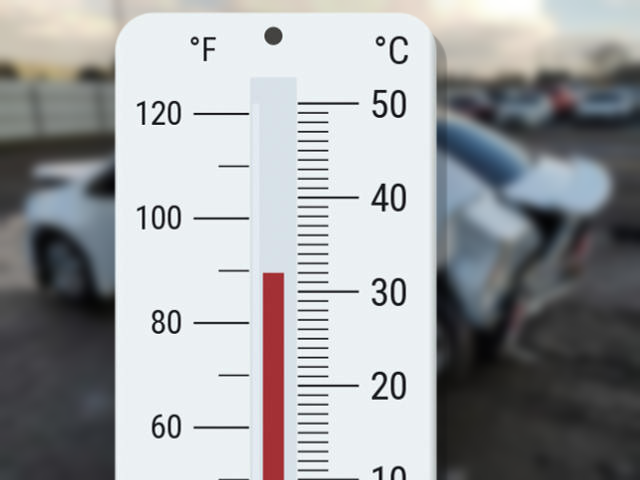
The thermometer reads 32 °C
